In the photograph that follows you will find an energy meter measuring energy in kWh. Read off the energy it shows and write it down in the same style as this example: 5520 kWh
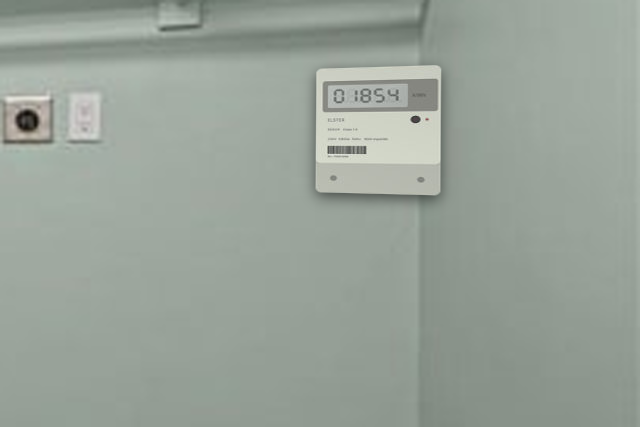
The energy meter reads 1854 kWh
